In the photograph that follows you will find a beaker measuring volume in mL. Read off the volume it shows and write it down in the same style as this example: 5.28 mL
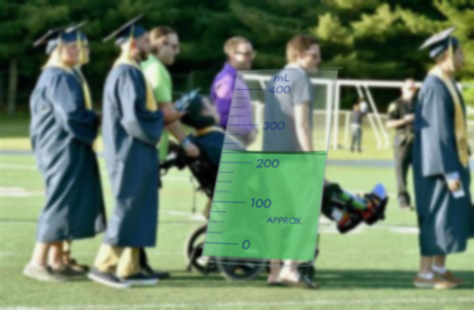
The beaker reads 225 mL
